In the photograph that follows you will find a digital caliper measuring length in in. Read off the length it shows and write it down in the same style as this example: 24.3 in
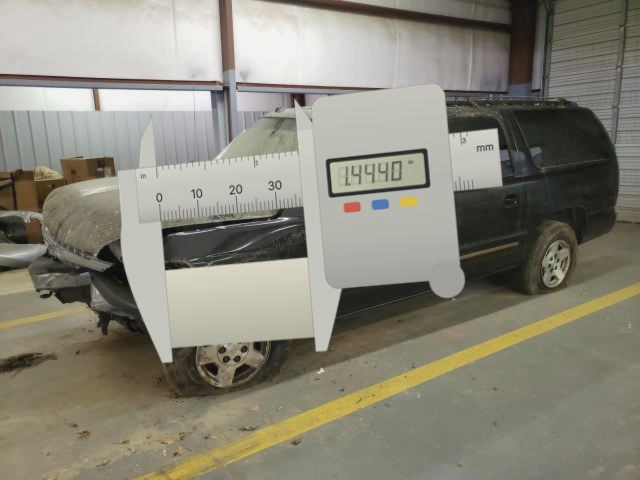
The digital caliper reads 1.4440 in
